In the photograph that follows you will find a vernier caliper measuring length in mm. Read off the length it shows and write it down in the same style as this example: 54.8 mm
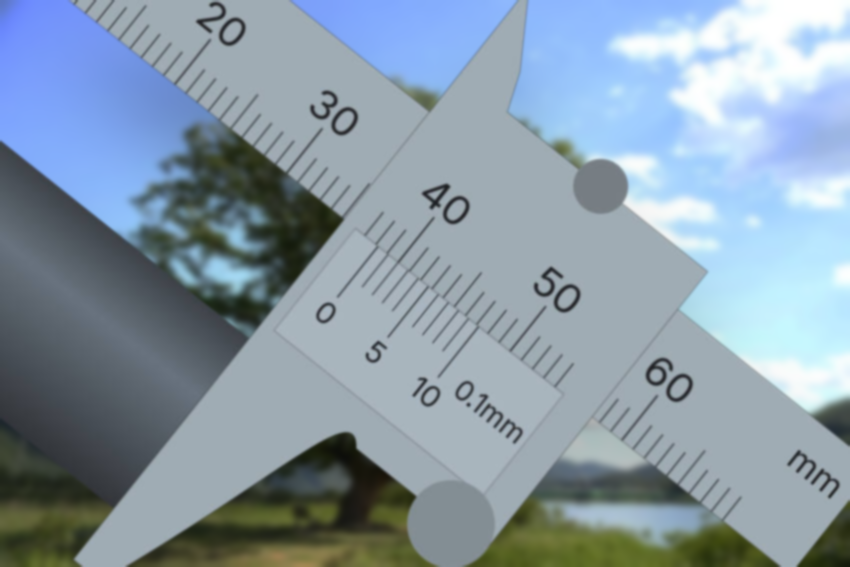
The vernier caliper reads 38.2 mm
